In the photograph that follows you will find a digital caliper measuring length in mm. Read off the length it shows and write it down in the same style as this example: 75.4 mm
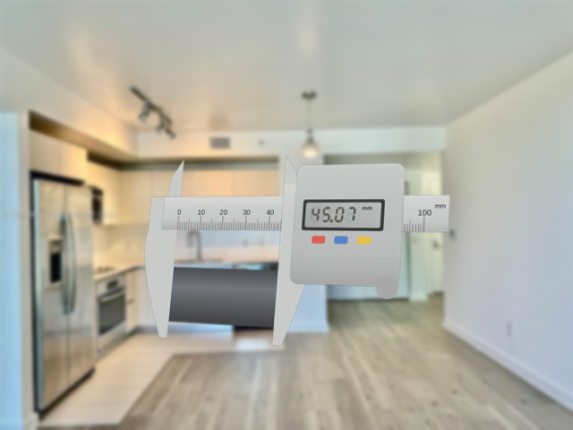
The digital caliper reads 45.07 mm
